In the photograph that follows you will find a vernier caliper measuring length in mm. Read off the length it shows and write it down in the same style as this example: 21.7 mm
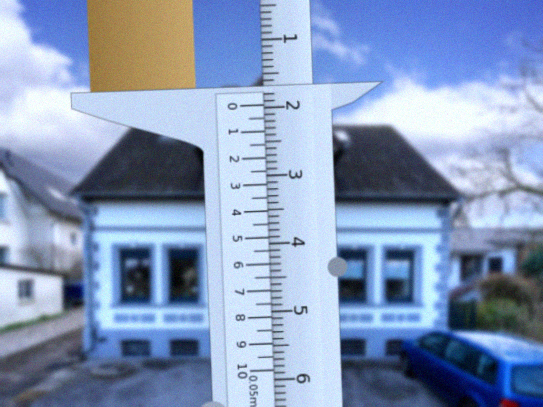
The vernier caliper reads 19.6 mm
